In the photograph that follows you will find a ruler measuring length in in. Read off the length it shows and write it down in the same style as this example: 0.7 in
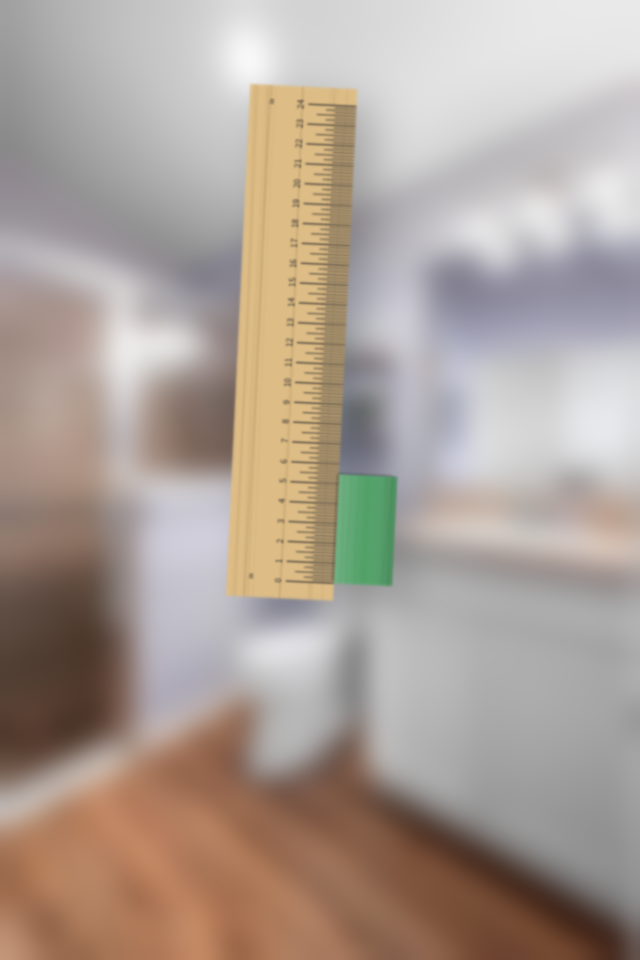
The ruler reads 5.5 in
